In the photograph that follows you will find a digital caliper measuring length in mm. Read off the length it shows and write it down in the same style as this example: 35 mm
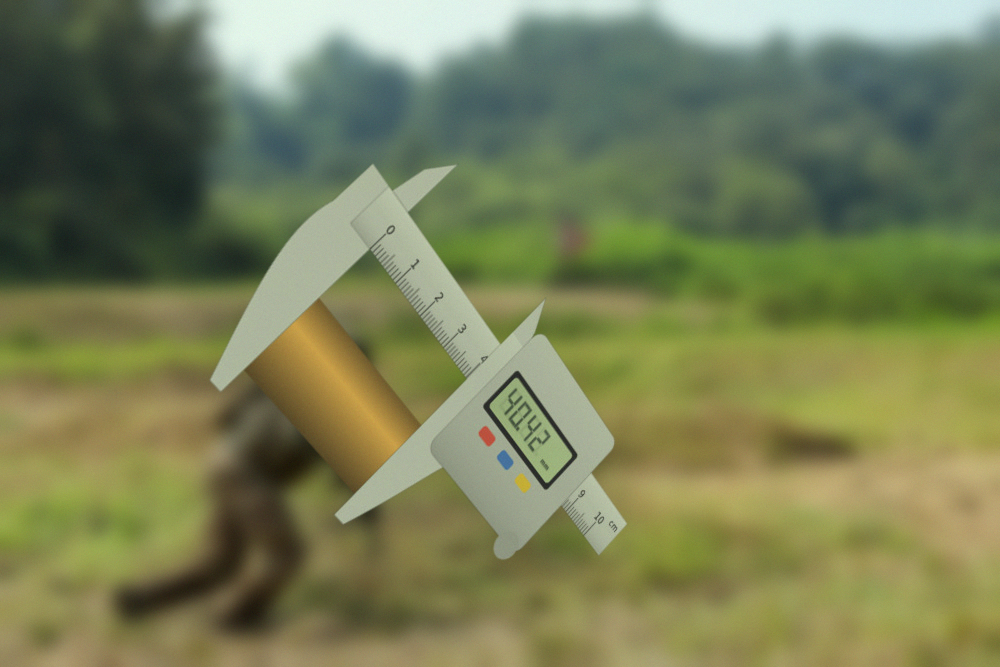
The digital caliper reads 40.42 mm
